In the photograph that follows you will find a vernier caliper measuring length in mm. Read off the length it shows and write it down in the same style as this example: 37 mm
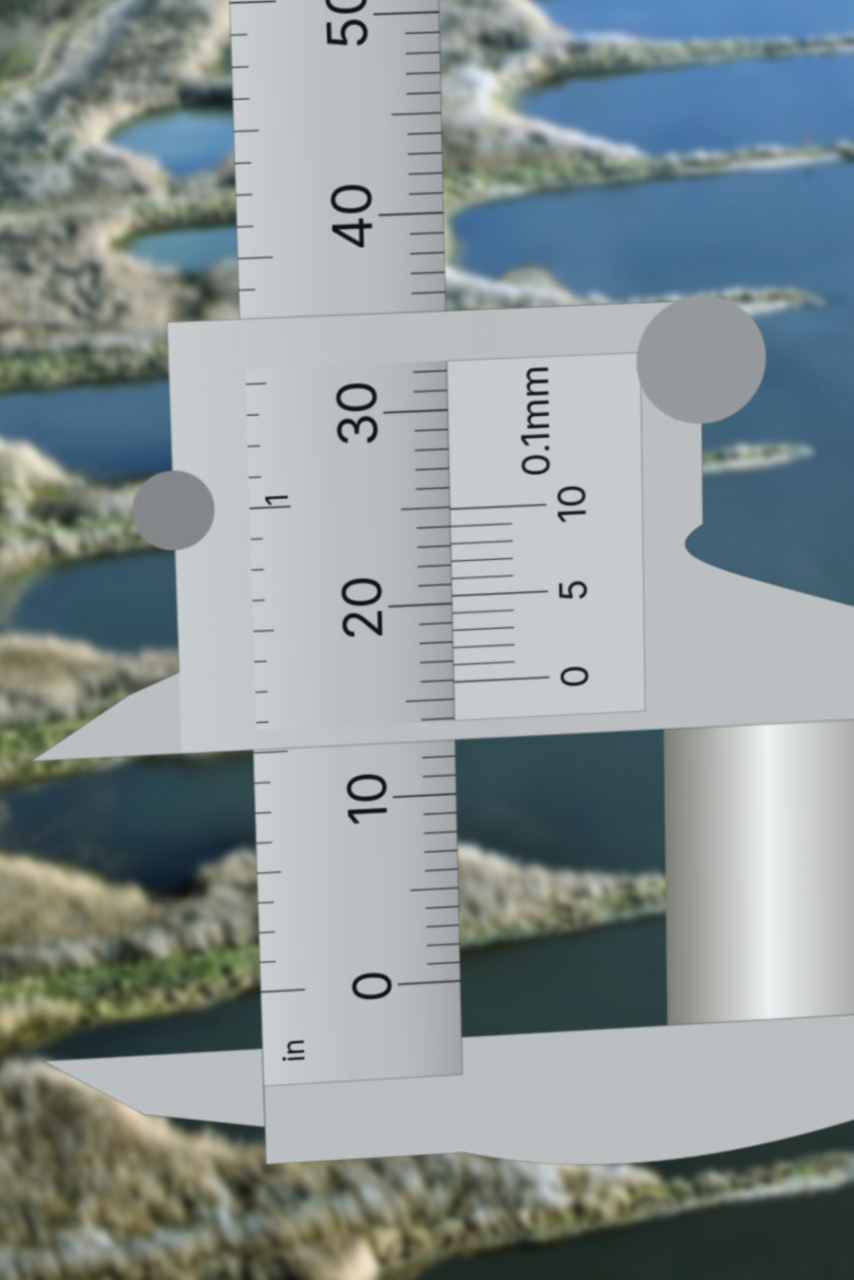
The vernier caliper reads 15.9 mm
